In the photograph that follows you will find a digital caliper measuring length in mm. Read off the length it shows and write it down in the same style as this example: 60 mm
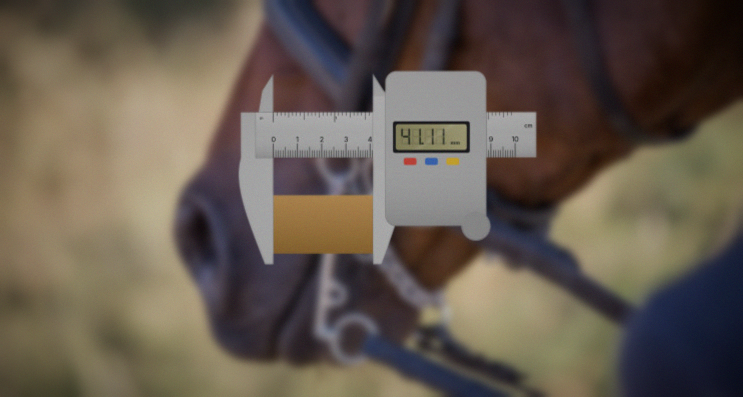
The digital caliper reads 41.11 mm
